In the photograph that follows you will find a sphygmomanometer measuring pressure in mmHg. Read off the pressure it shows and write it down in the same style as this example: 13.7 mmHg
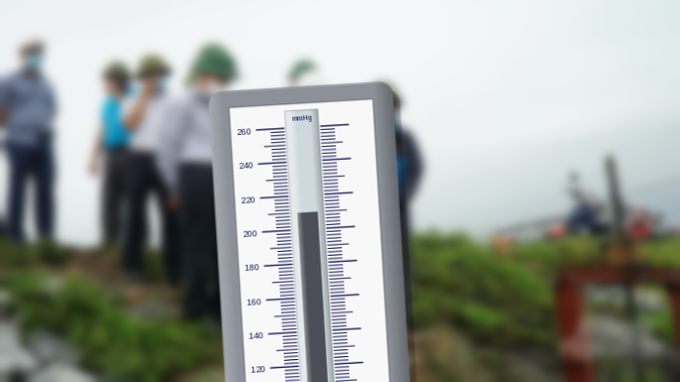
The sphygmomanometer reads 210 mmHg
